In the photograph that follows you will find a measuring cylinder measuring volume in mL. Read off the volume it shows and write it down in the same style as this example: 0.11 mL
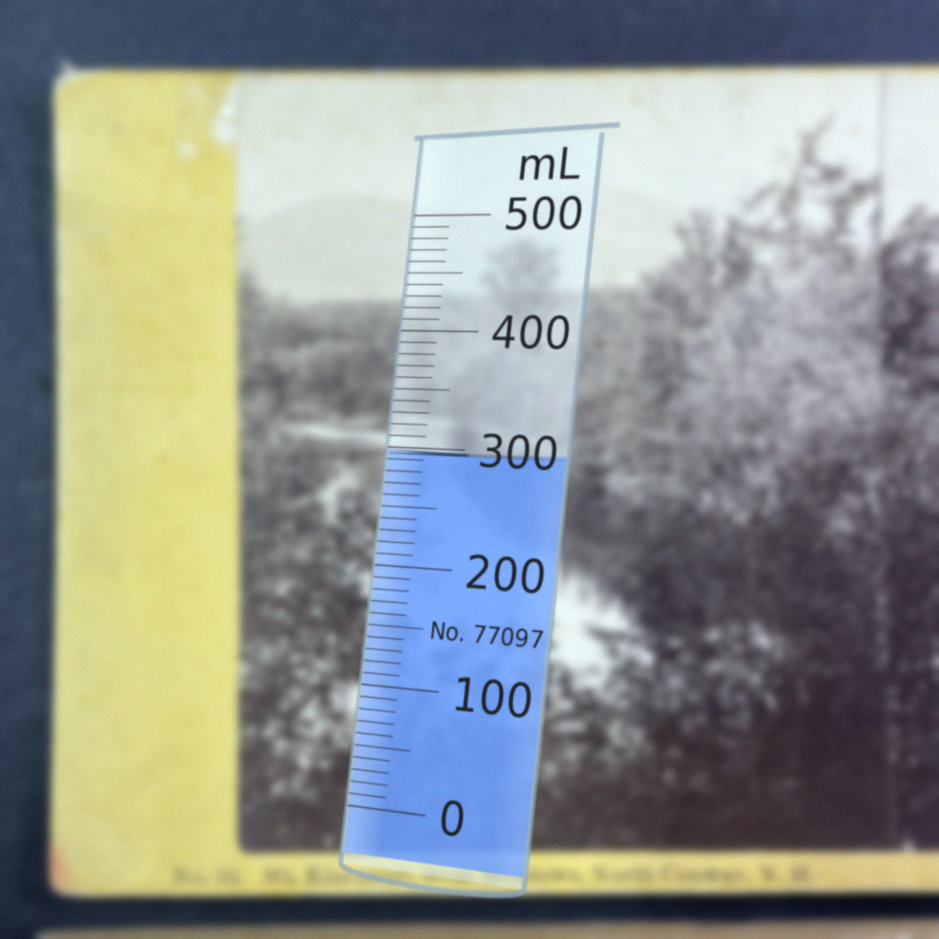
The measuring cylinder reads 295 mL
